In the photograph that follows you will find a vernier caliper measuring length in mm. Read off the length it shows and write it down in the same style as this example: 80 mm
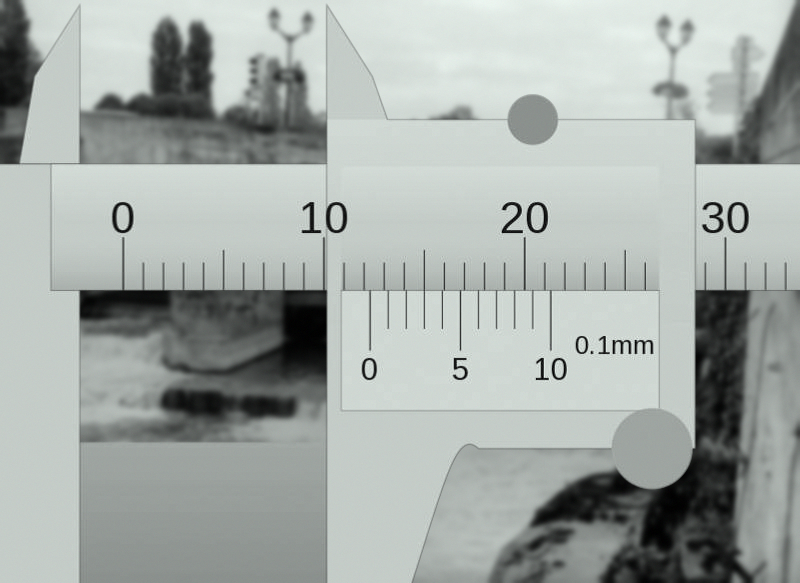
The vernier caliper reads 12.3 mm
